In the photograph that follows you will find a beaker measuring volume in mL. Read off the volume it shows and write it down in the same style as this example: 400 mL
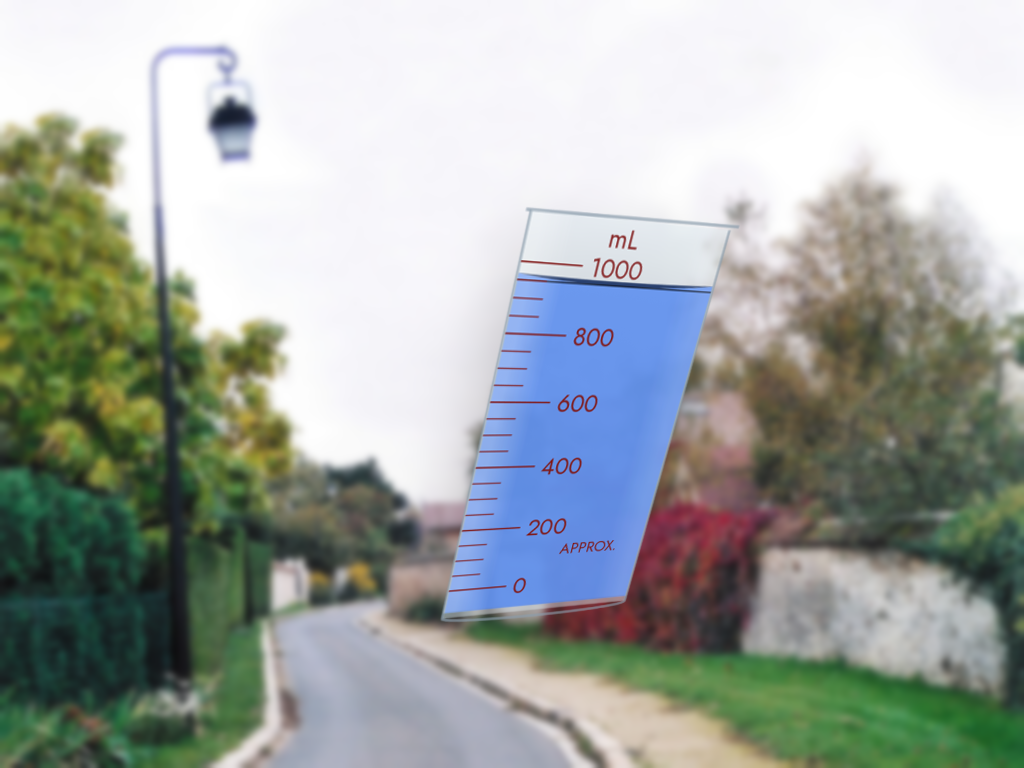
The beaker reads 950 mL
